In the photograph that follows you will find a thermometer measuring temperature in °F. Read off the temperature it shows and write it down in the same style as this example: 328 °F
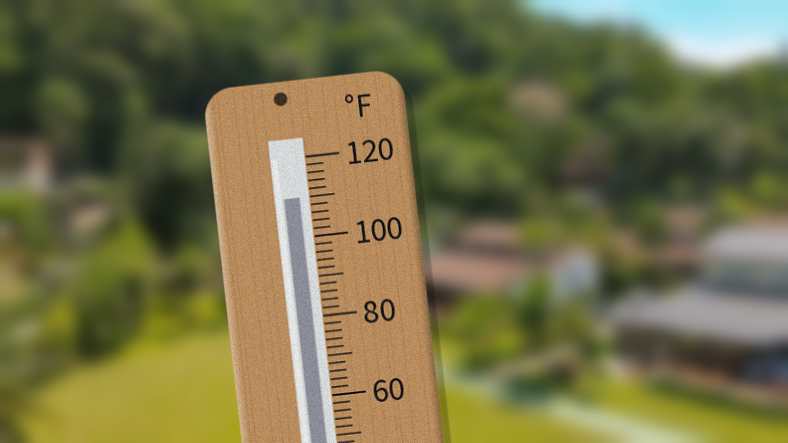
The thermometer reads 110 °F
